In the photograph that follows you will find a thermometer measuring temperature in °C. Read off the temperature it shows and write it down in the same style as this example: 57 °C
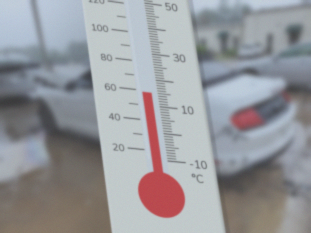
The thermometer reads 15 °C
